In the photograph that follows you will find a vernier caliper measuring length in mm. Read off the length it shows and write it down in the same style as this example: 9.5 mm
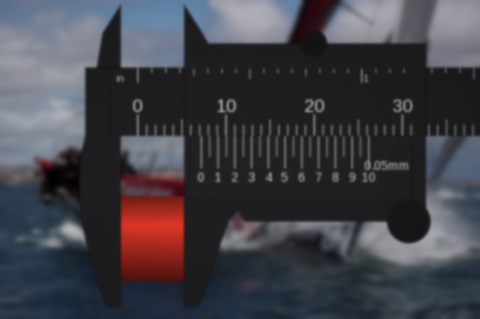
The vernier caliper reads 7.2 mm
